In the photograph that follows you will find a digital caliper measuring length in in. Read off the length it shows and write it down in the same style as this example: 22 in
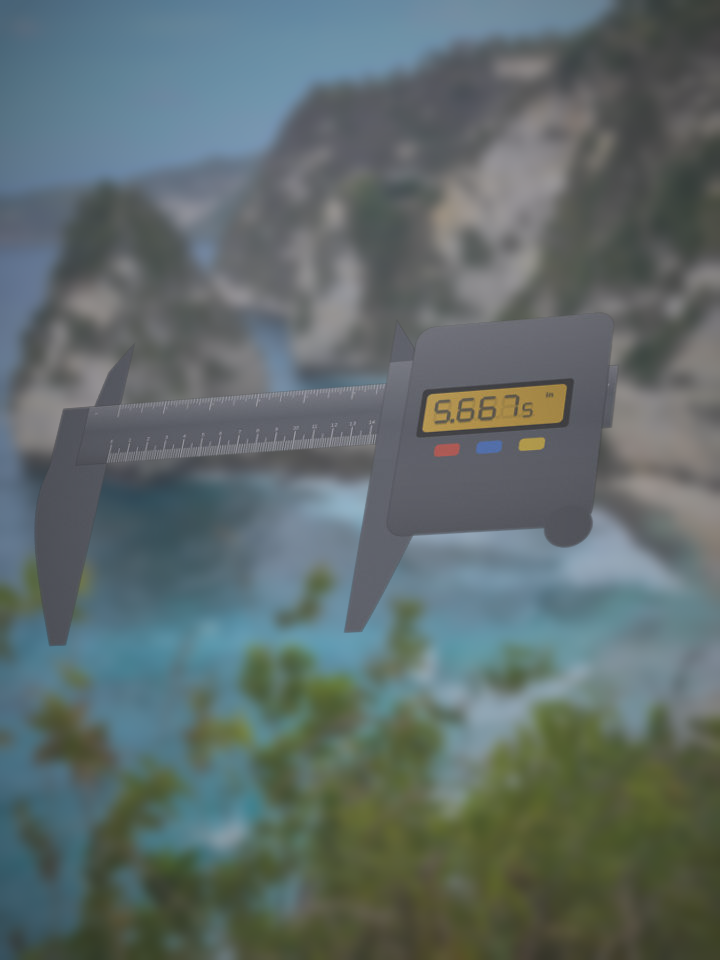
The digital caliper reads 5.6675 in
